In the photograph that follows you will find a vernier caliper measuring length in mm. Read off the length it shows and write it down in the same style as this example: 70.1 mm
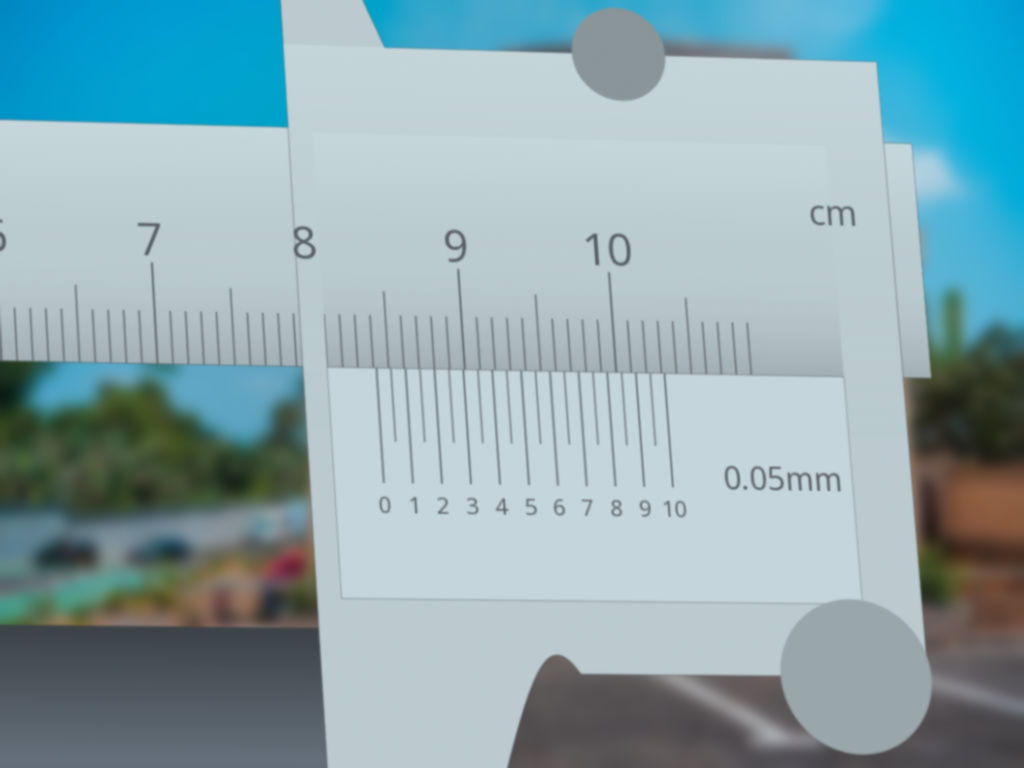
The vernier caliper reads 84.2 mm
